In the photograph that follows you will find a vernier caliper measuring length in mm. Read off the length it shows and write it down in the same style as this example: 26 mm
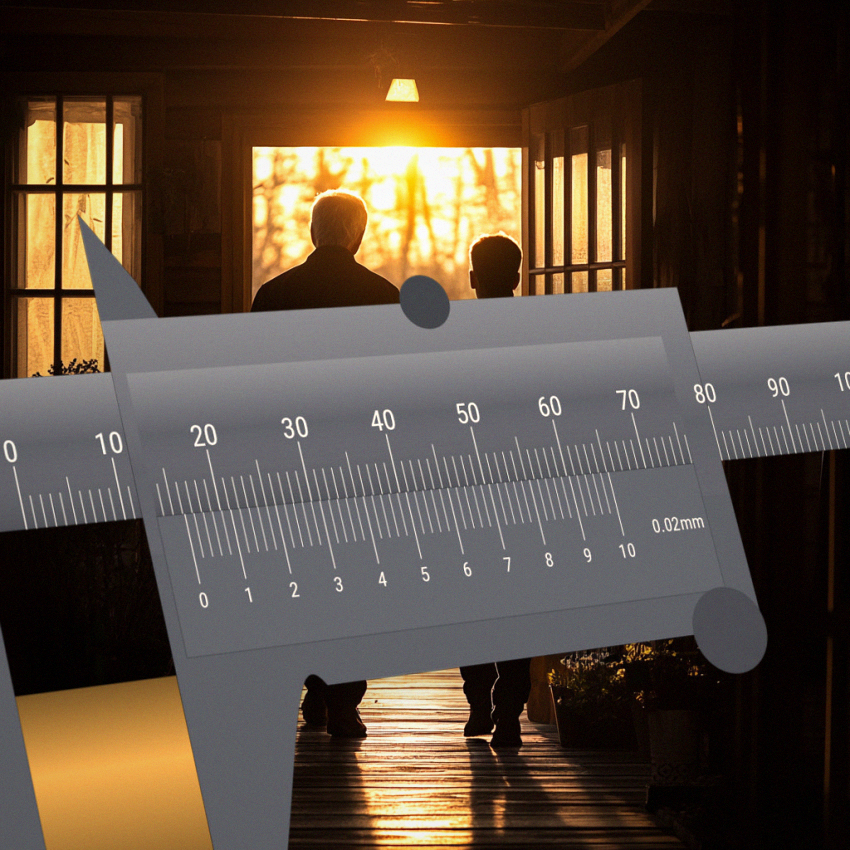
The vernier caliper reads 16.2 mm
